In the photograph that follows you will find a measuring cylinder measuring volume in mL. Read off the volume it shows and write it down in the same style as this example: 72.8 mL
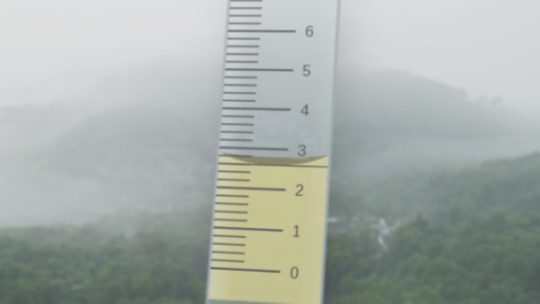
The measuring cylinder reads 2.6 mL
